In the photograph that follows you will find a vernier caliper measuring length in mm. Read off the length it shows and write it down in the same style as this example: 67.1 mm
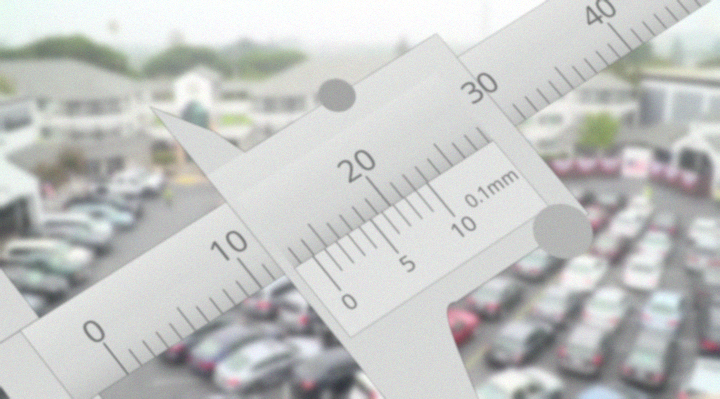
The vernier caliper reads 13.9 mm
